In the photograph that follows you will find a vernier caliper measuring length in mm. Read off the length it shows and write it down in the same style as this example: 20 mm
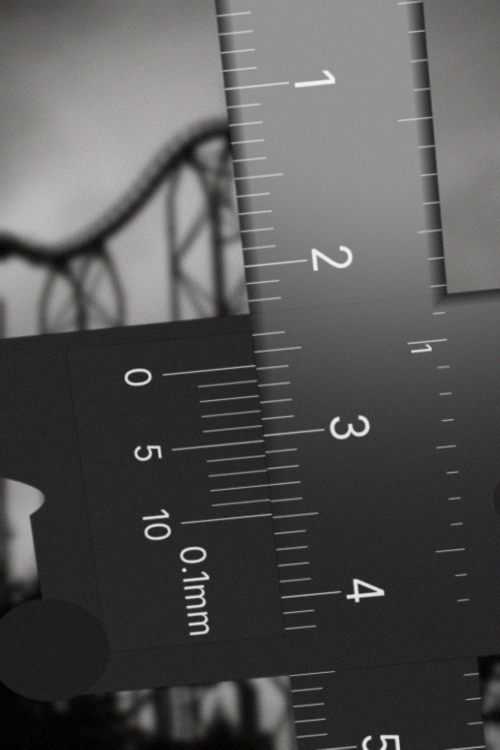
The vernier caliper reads 25.8 mm
